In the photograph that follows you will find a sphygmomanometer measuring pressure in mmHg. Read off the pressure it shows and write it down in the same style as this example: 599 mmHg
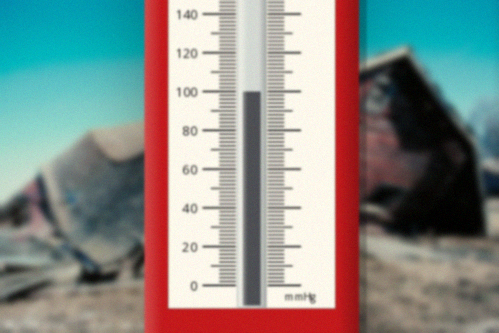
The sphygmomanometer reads 100 mmHg
